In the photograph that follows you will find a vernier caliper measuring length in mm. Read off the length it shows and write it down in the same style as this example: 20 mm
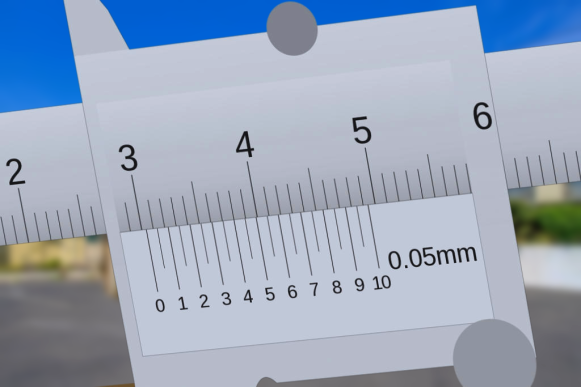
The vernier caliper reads 30.4 mm
